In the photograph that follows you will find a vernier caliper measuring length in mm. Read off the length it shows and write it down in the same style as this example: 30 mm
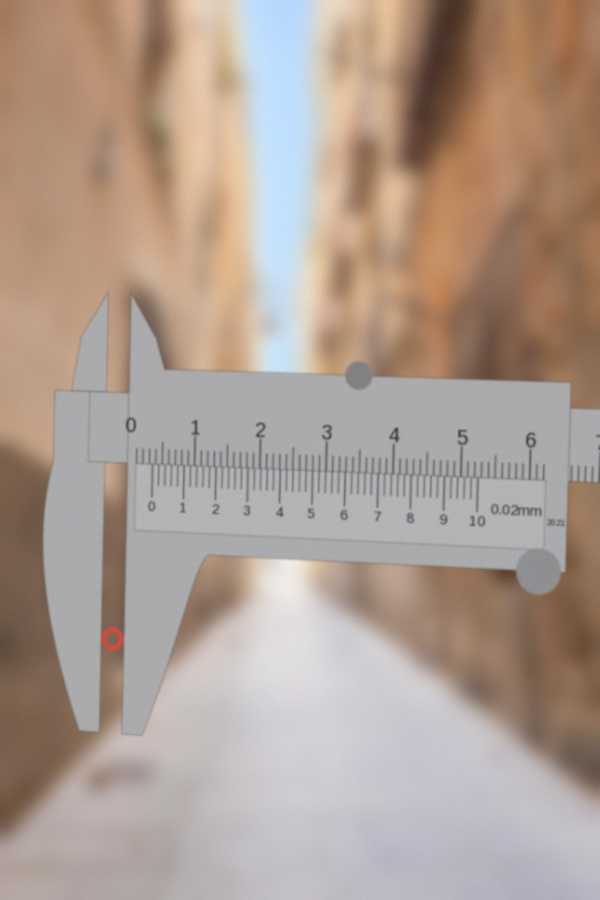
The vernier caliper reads 3.5 mm
